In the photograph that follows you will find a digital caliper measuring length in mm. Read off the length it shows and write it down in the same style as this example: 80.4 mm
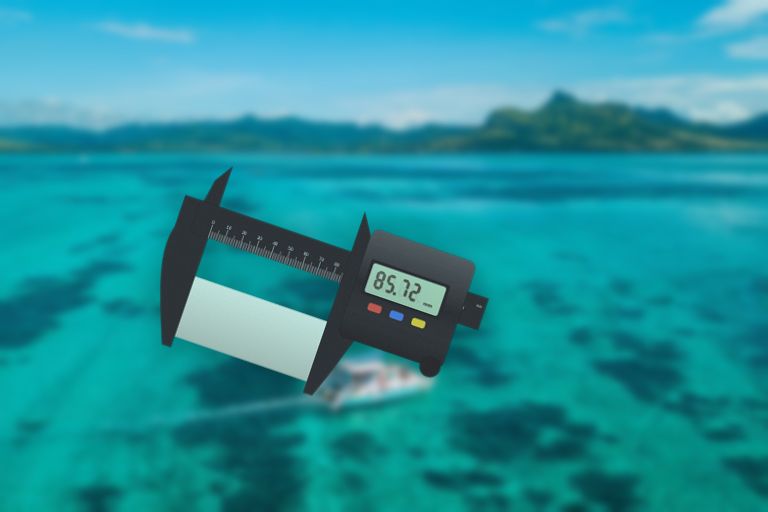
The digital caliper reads 85.72 mm
